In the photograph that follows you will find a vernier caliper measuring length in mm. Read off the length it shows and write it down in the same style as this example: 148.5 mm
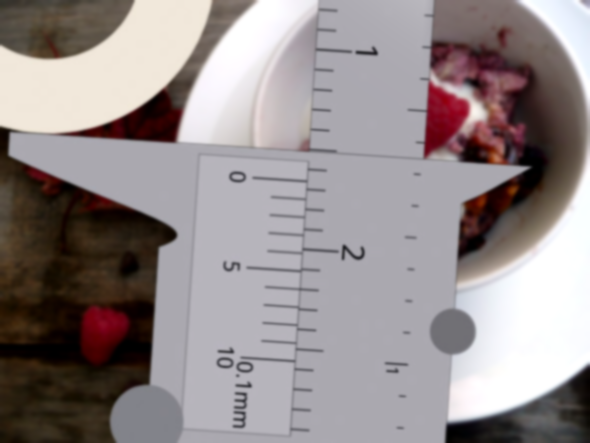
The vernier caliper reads 16.6 mm
